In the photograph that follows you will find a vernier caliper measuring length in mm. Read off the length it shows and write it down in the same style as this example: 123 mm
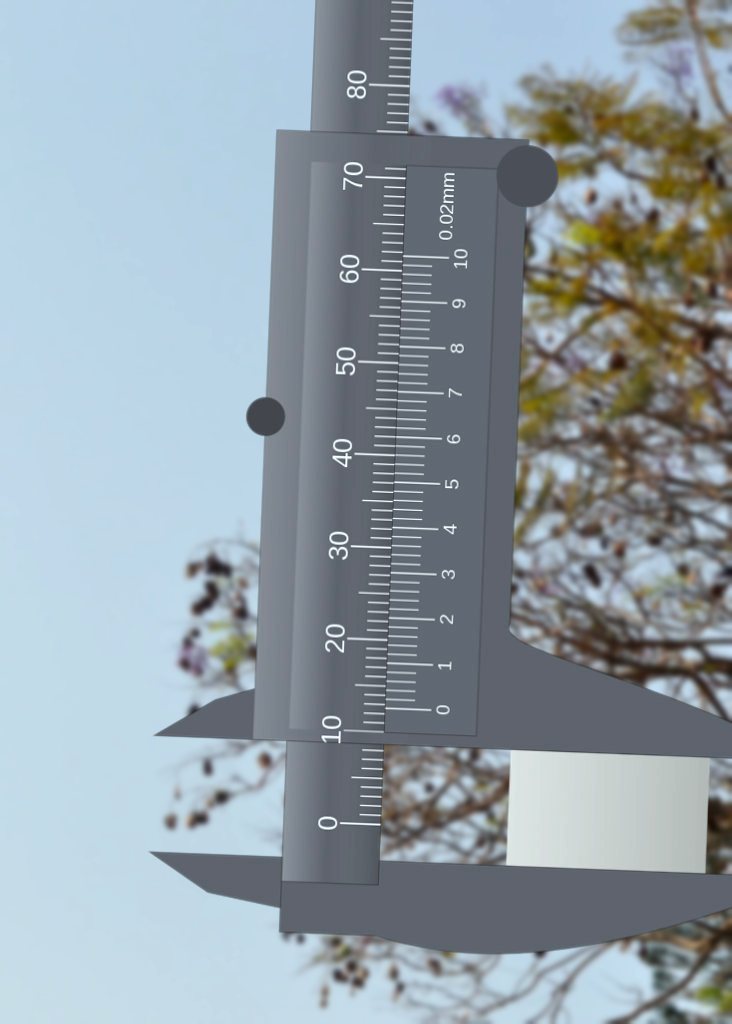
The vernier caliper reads 12.6 mm
